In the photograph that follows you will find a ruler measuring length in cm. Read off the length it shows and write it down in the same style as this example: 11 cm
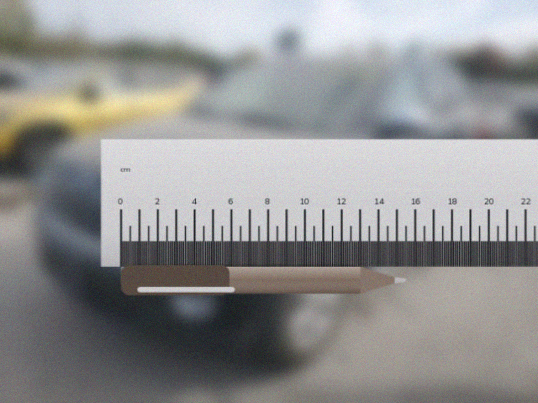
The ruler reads 15.5 cm
